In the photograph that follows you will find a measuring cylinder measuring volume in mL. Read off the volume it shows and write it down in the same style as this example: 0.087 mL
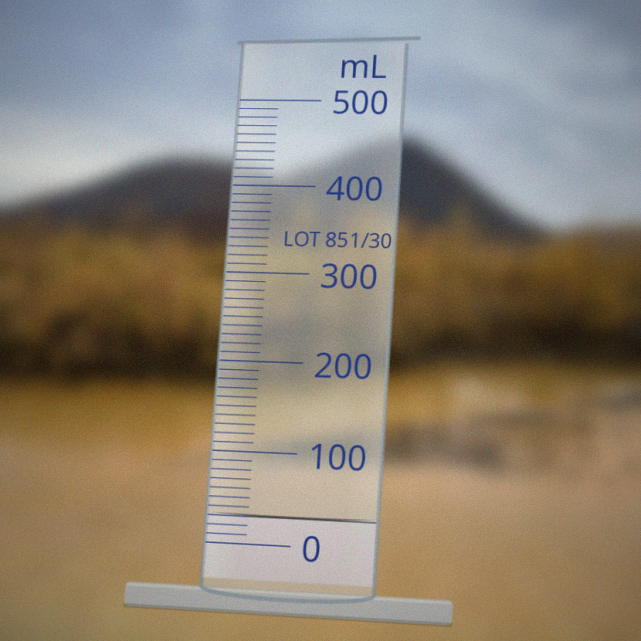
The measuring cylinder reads 30 mL
